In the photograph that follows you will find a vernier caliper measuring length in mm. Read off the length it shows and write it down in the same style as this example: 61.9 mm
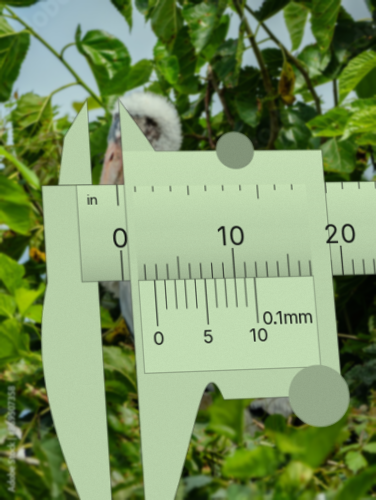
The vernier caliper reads 2.8 mm
